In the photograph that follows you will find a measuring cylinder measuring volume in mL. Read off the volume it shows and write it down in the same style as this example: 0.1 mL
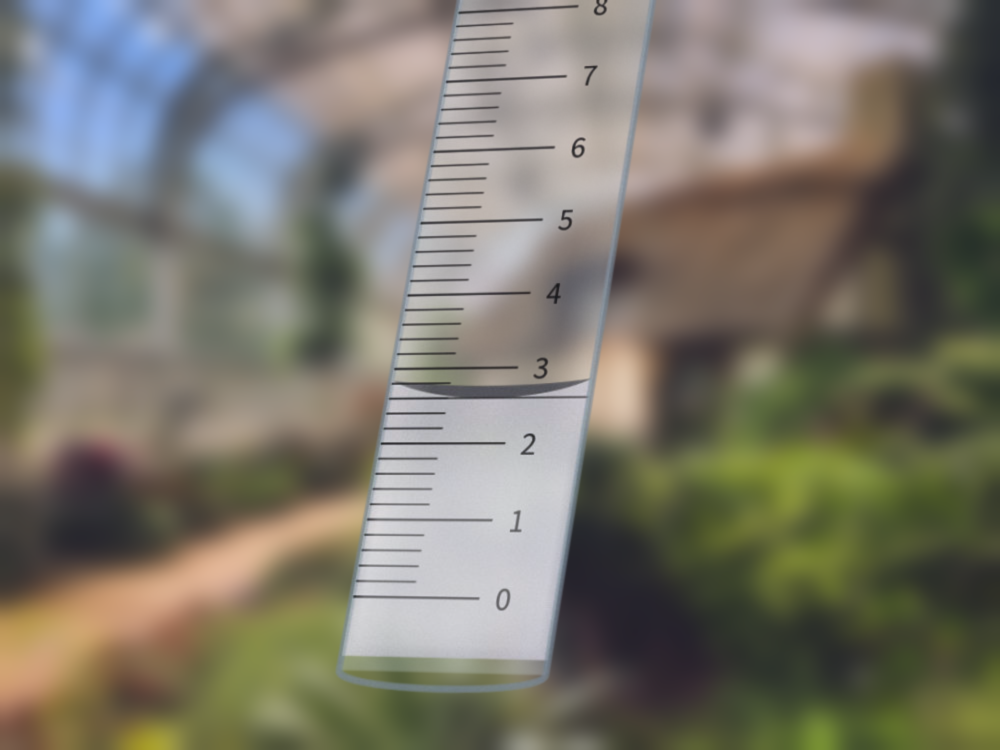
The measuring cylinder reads 2.6 mL
